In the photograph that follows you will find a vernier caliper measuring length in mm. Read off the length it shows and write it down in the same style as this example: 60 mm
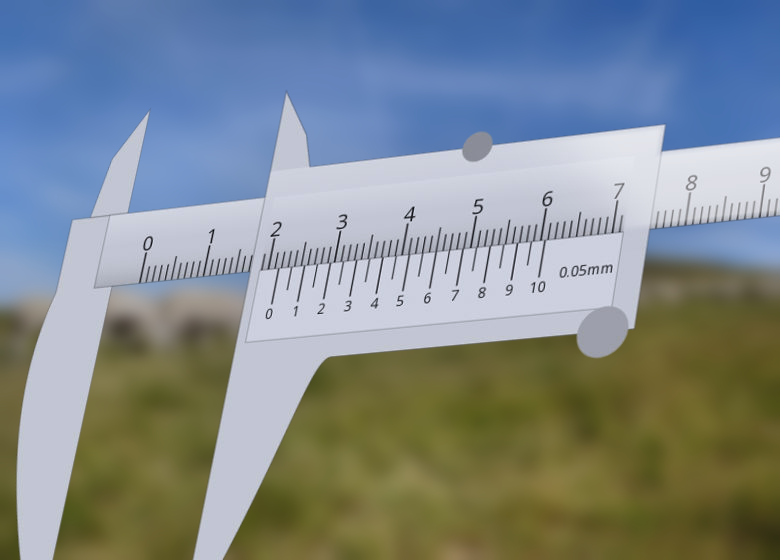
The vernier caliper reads 21.6 mm
